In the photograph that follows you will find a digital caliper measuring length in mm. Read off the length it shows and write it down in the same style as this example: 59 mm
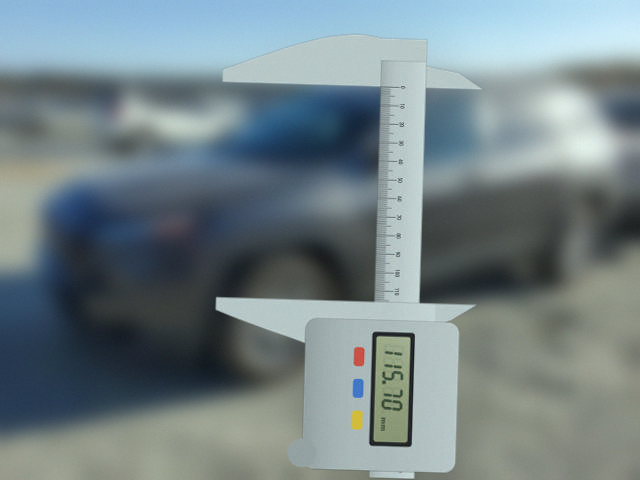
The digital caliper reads 115.70 mm
